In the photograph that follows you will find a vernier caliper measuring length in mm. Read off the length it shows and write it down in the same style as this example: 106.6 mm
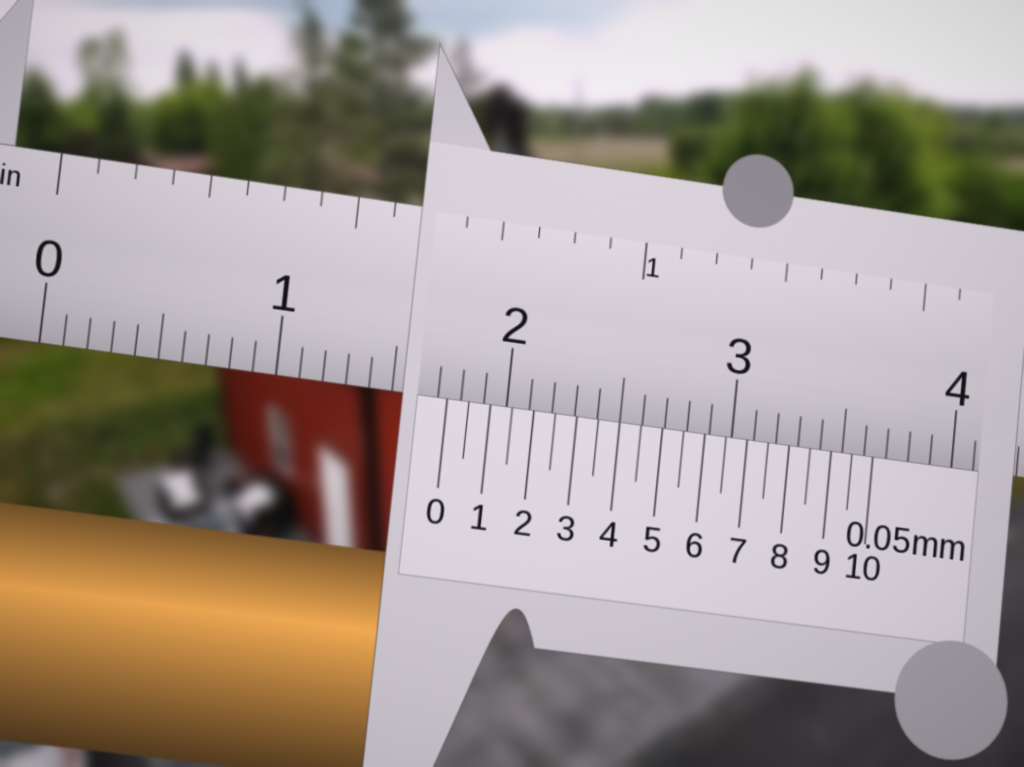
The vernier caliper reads 17.4 mm
